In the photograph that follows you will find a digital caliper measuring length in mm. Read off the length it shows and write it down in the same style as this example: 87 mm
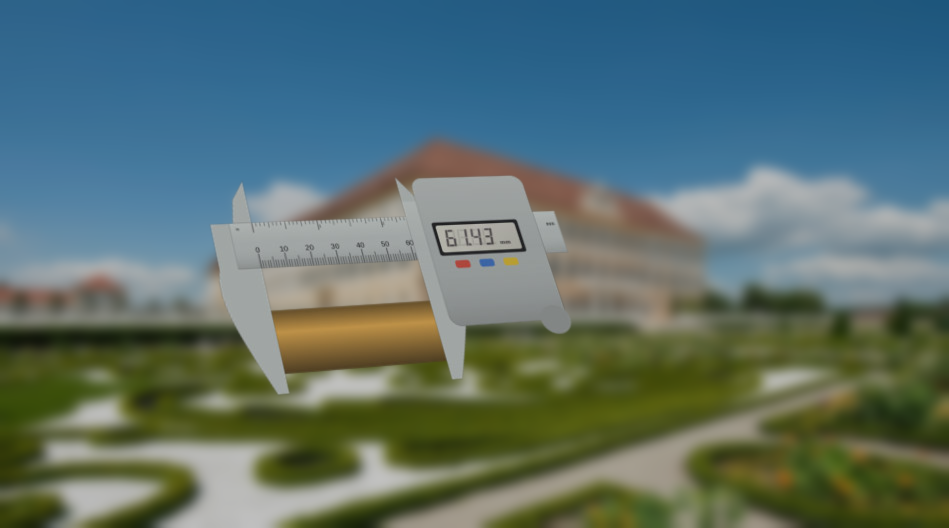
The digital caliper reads 61.43 mm
